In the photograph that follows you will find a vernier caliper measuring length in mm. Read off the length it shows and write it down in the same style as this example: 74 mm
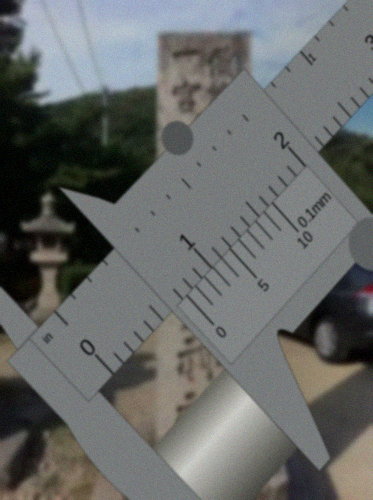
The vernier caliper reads 7.4 mm
